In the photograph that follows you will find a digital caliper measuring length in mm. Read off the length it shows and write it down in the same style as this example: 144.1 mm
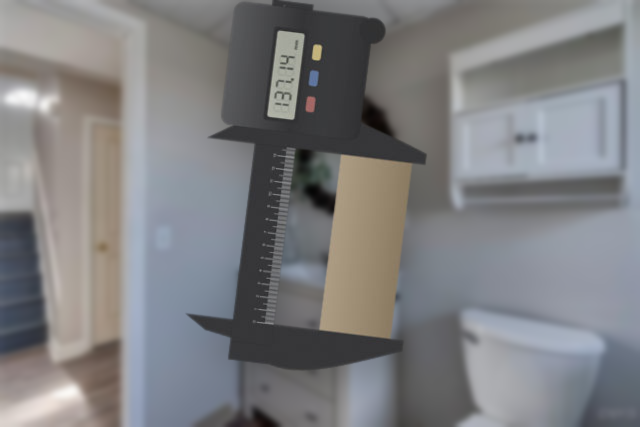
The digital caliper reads 137.14 mm
